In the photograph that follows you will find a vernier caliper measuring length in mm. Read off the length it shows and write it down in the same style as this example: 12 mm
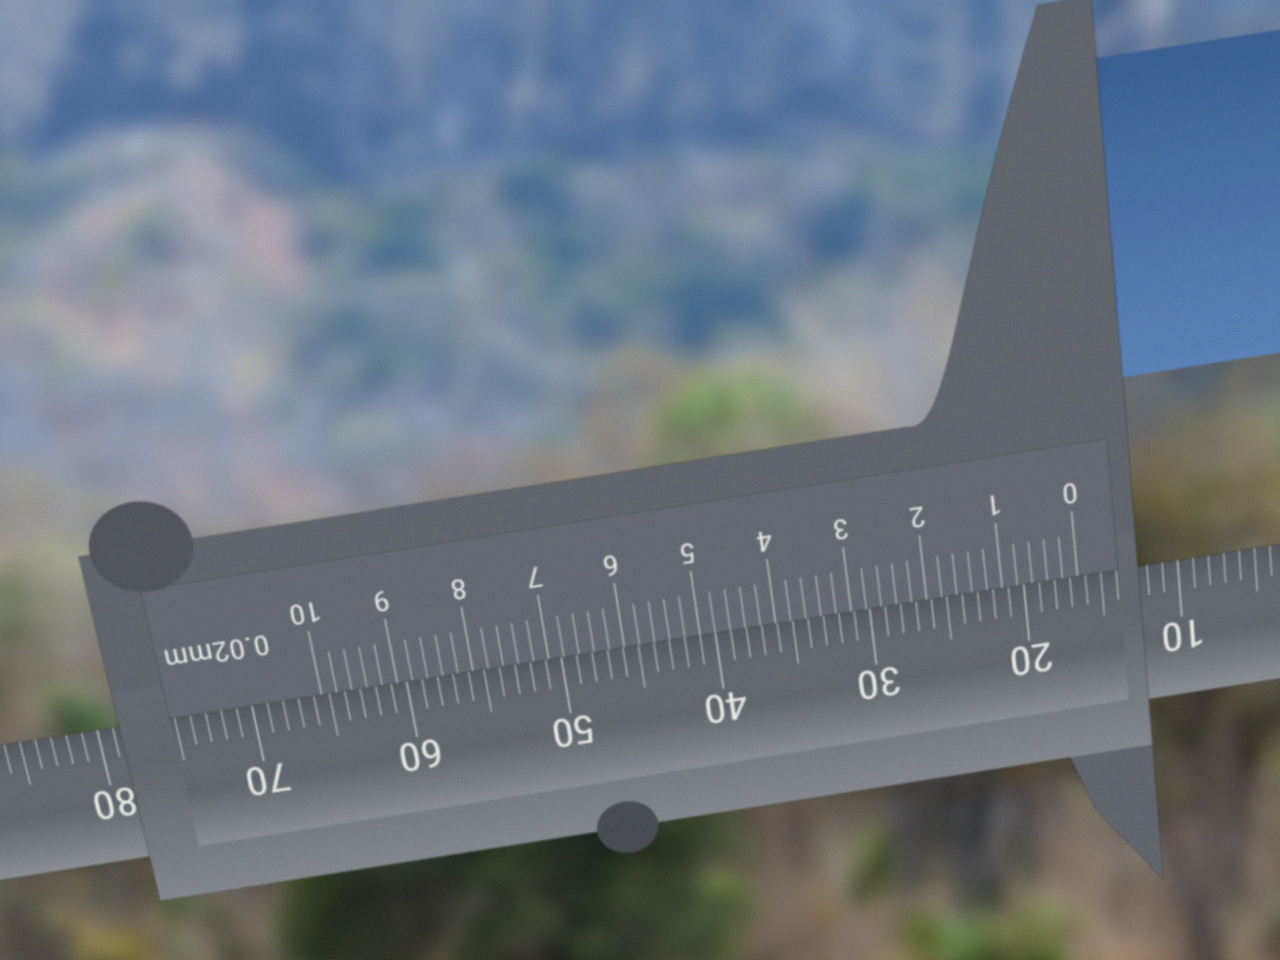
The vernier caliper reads 16.5 mm
